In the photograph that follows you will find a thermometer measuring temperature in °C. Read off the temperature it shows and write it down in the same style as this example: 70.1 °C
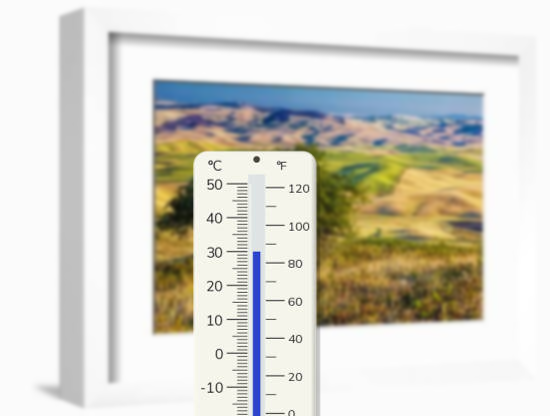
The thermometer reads 30 °C
